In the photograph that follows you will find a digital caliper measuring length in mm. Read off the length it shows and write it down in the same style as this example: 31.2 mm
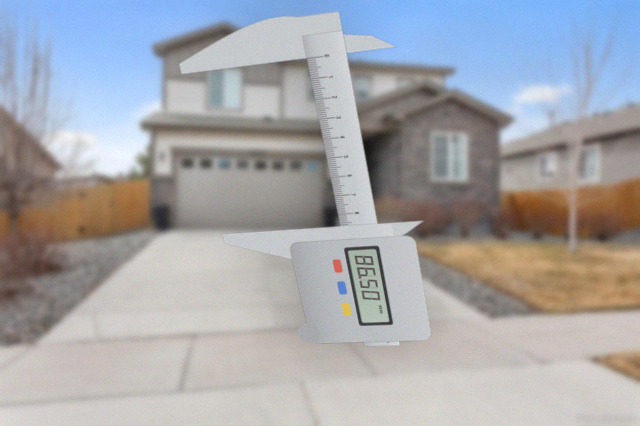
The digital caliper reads 86.50 mm
